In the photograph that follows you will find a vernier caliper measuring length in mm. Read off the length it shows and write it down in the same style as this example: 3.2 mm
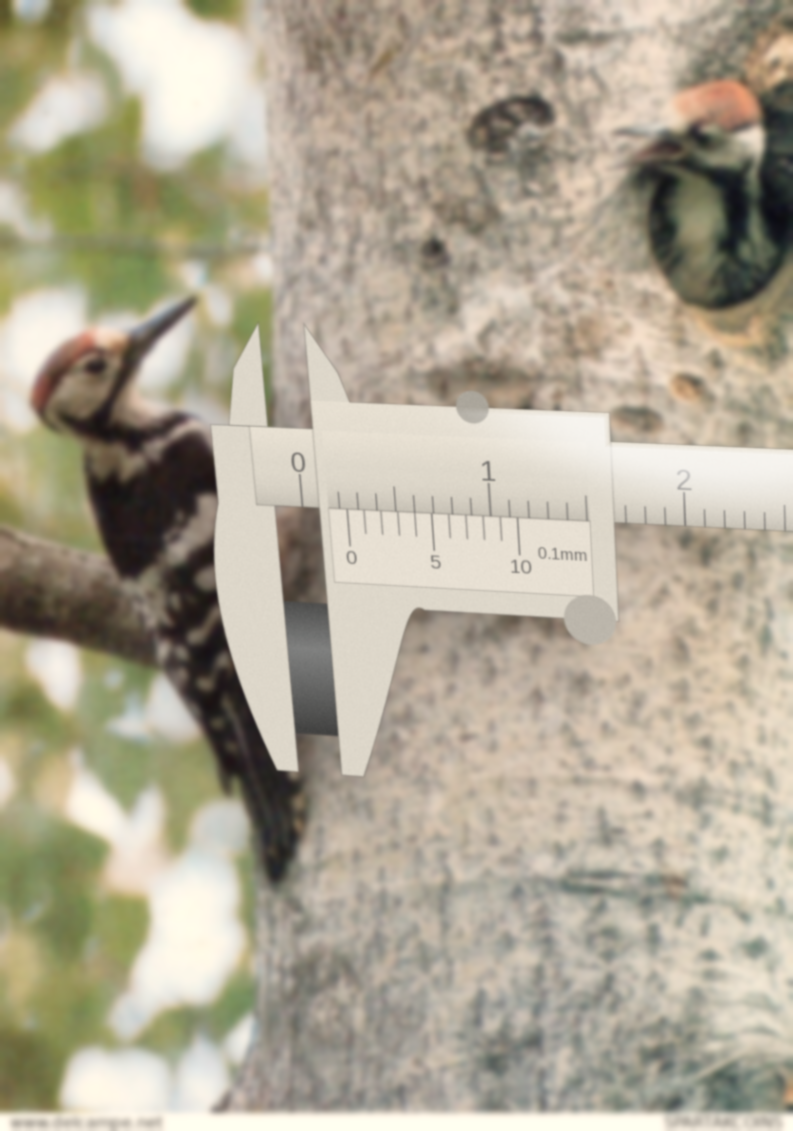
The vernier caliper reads 2.4 mm
